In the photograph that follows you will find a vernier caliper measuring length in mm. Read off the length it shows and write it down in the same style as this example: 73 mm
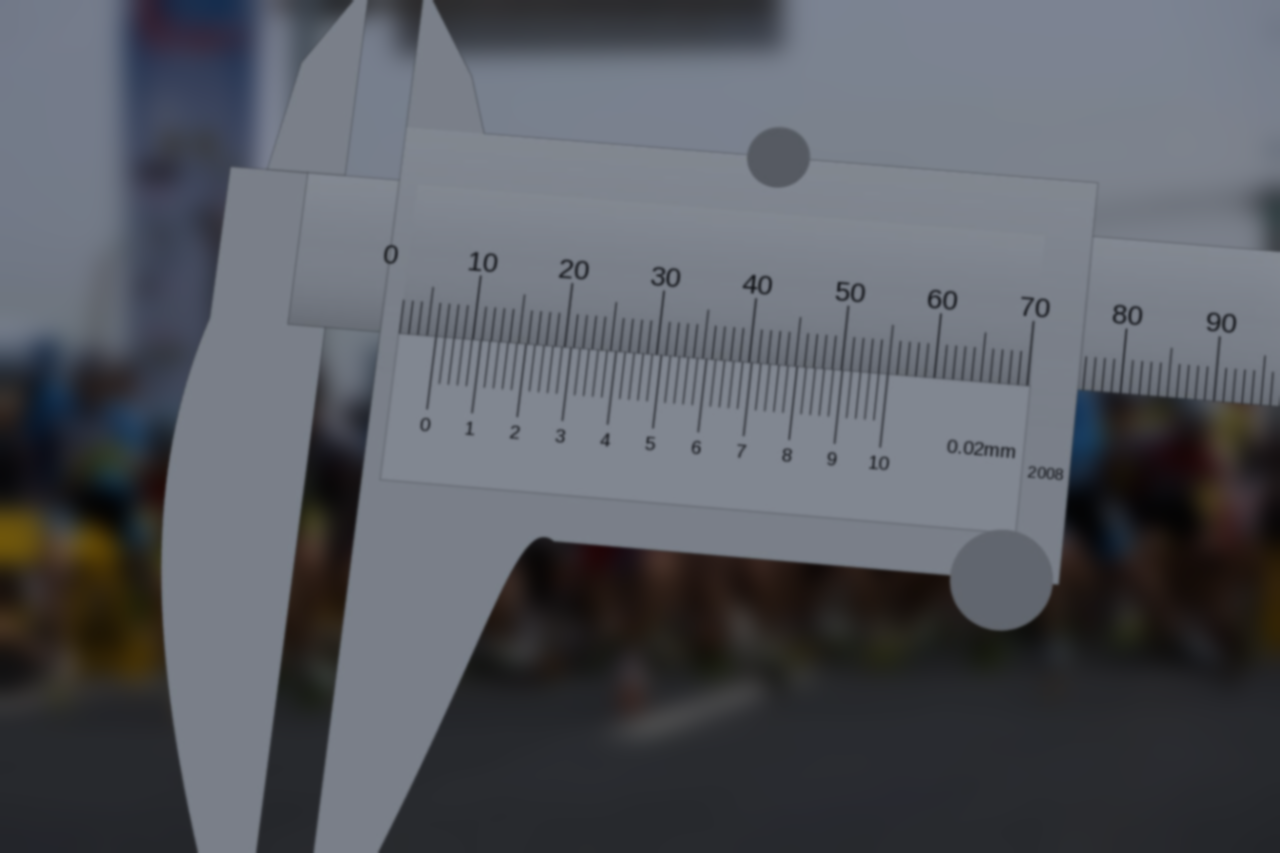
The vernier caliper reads 6.0 mm
